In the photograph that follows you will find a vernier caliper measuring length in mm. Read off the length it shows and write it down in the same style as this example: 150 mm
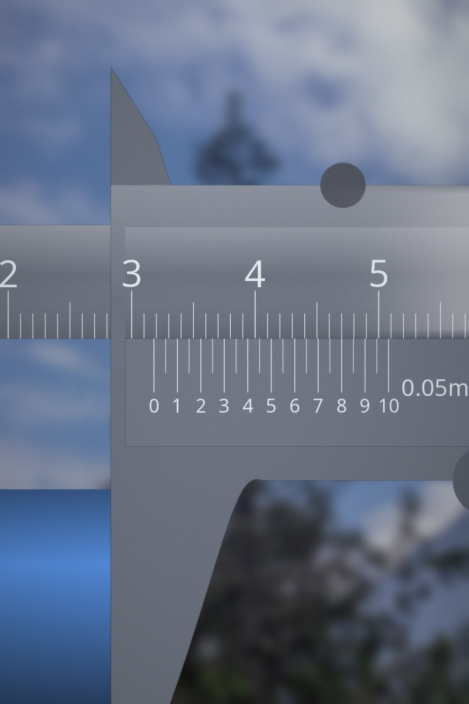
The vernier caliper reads 31.8 mm
